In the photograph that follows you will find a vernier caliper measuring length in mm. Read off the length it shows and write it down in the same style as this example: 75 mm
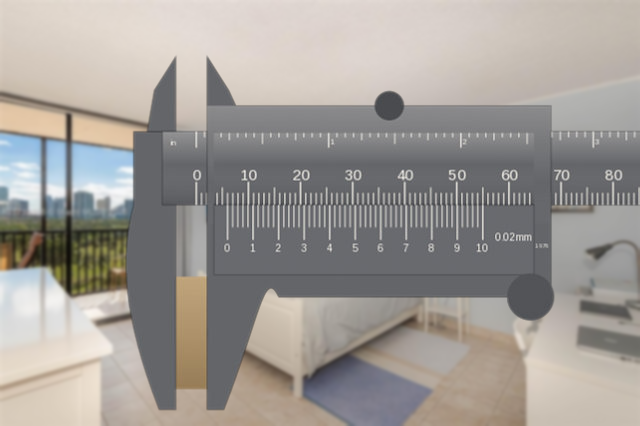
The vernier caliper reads 6.0 mm
